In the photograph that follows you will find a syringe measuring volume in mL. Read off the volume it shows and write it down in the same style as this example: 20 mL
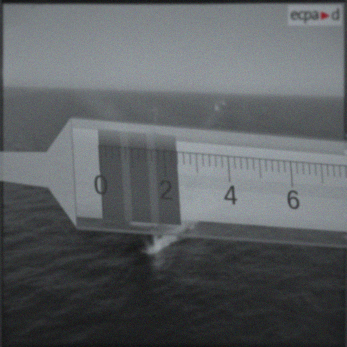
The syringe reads 0 mL
